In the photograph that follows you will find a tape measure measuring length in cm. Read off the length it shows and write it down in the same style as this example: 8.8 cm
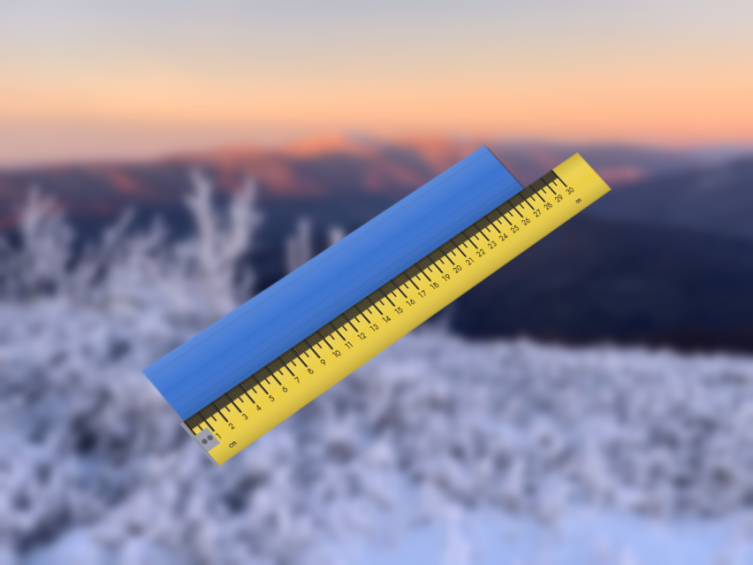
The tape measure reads 27.5 cm
